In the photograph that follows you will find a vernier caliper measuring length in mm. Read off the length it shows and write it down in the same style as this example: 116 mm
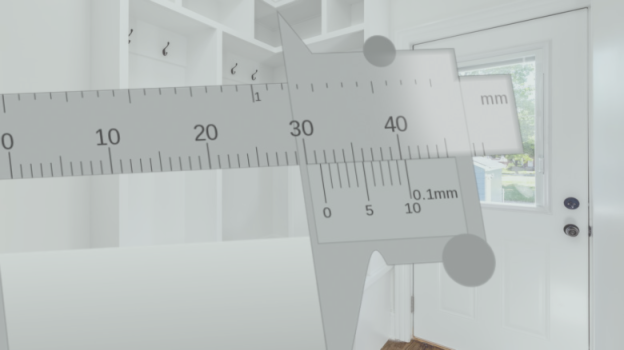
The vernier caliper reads 31.4 mm
